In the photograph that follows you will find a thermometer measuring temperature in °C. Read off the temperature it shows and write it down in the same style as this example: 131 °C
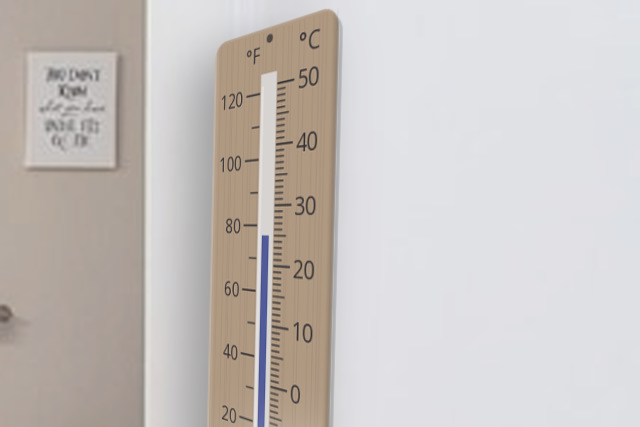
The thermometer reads 25 °C
